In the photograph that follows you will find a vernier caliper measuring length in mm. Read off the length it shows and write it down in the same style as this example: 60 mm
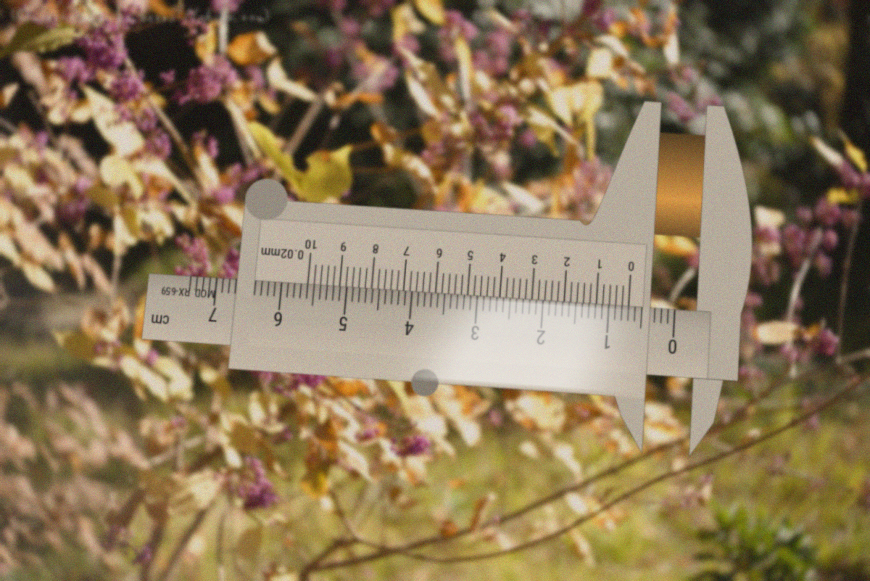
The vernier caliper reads 7.0 mm
